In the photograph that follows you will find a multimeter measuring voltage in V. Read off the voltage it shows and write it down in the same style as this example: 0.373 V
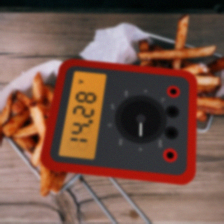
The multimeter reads 14.28 V
